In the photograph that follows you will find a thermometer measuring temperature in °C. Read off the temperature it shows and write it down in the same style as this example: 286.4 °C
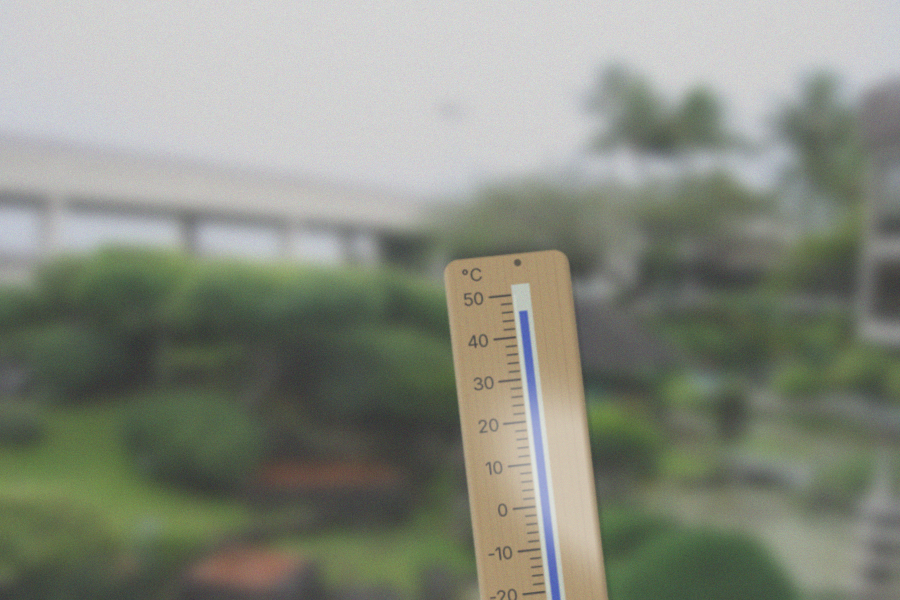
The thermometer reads 46 °C
